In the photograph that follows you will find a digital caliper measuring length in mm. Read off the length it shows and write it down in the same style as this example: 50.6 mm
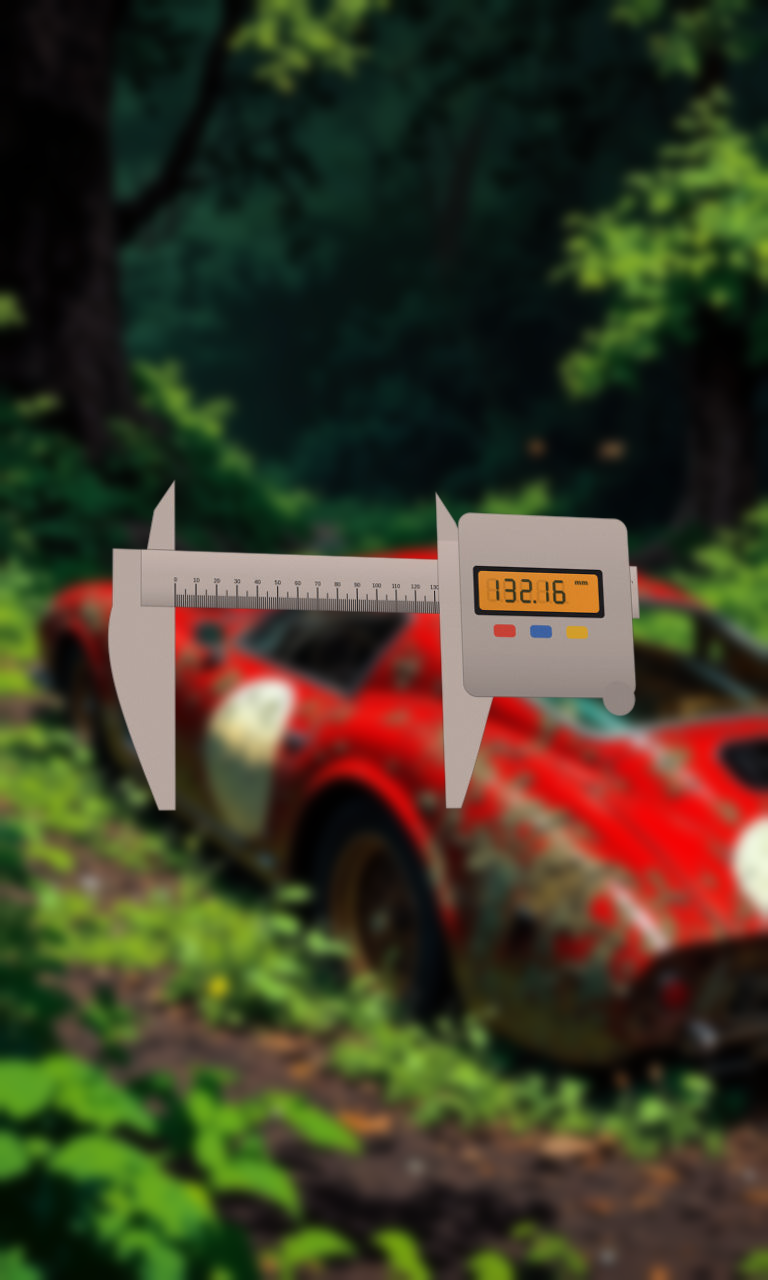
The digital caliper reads 132.16 mm
